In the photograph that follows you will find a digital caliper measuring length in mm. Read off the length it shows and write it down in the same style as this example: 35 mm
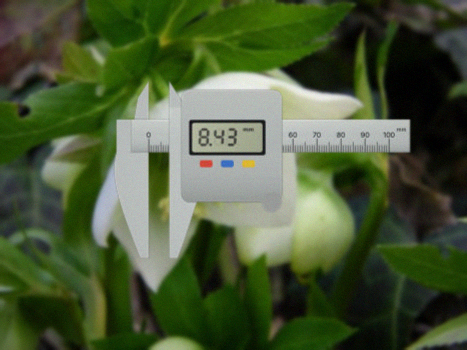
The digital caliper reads 8.43 mm
